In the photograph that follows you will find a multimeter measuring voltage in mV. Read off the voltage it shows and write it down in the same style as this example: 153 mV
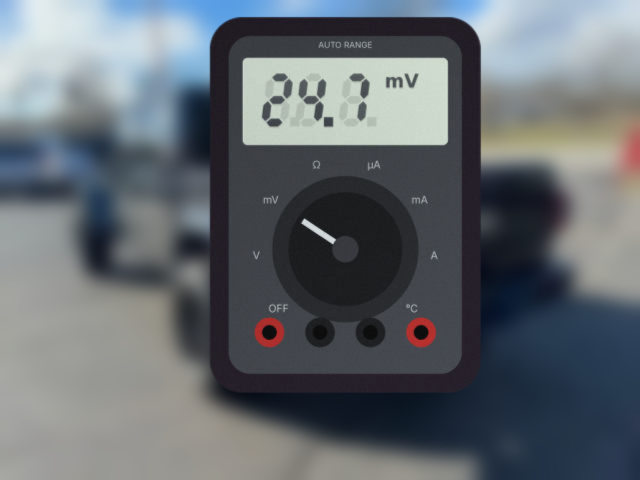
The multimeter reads 24.7 mV
